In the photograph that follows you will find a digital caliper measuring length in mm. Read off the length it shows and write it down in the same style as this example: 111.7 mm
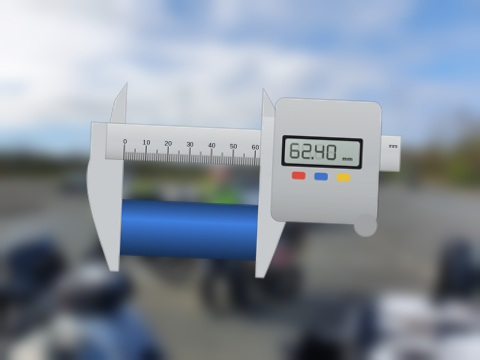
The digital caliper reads 62.40 mm
